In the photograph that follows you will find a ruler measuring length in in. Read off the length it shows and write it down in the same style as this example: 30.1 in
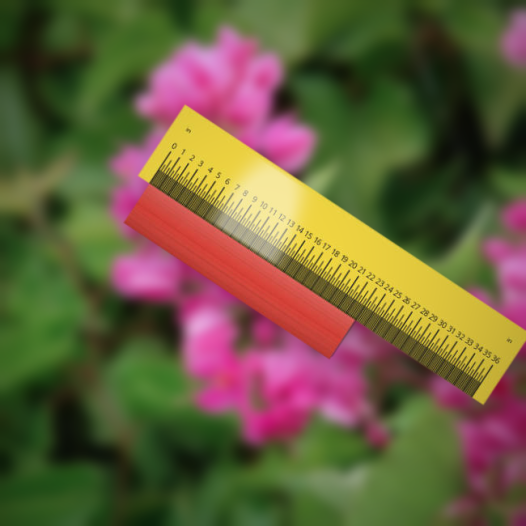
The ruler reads 23 in
